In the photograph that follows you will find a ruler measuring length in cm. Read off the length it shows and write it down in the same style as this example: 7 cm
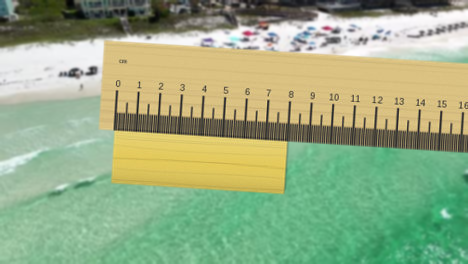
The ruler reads 8 cm
